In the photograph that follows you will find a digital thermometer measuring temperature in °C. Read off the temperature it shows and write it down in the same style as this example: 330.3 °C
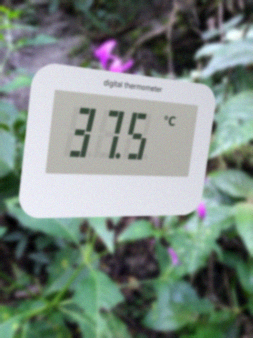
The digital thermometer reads 37.5 °C
